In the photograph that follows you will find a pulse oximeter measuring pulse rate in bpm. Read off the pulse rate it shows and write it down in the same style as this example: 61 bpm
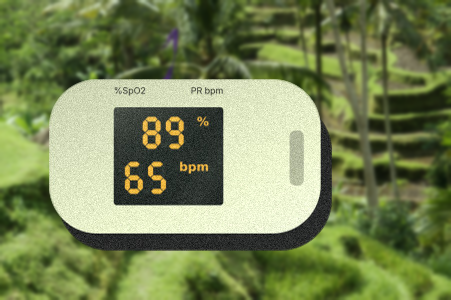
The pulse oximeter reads 65 bpm
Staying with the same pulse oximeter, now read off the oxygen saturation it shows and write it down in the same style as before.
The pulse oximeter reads 89 %
